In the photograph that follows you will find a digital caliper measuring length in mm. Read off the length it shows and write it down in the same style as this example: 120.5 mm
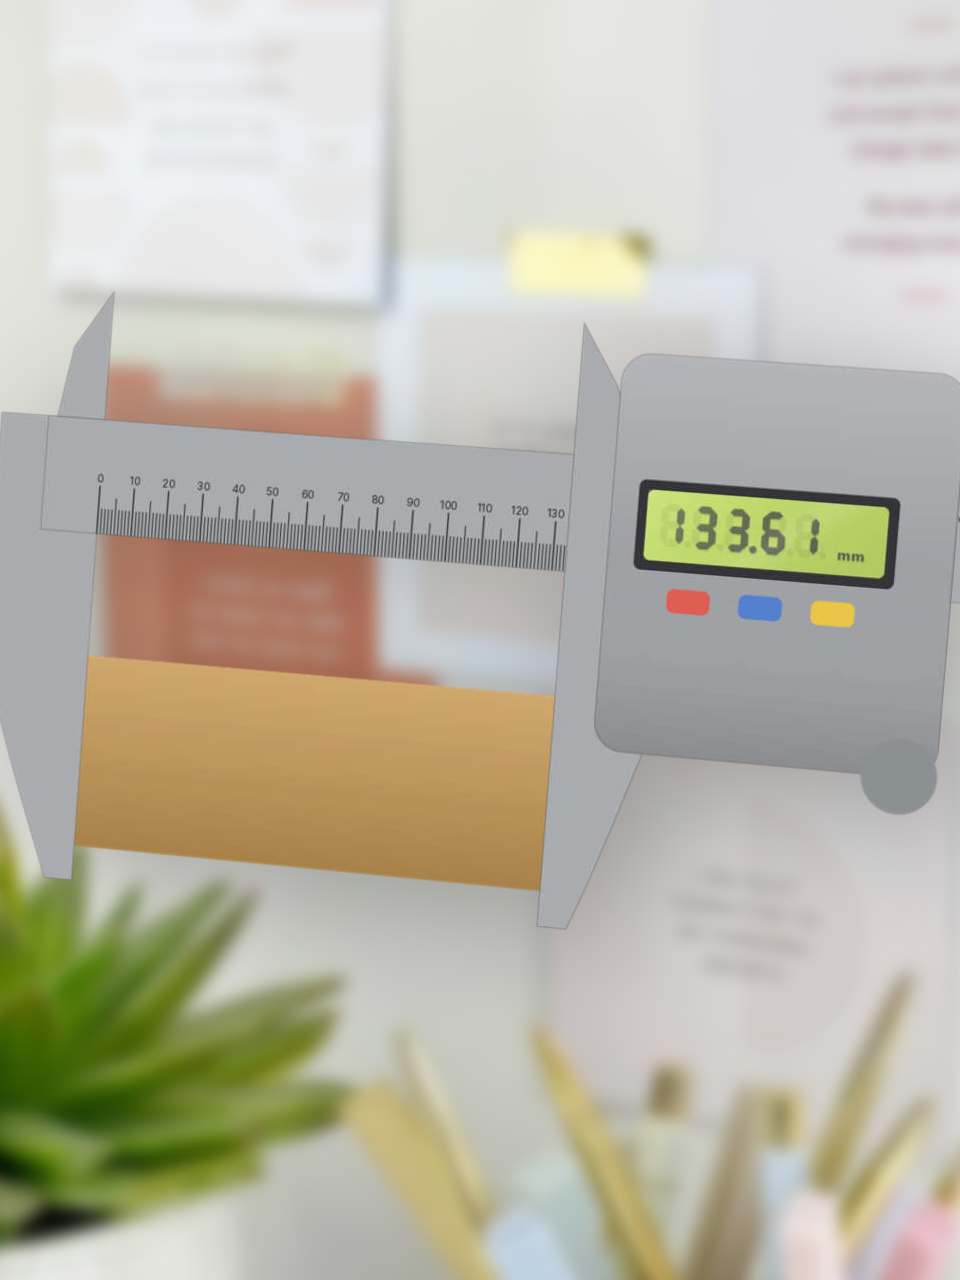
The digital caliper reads 133.61 mm
